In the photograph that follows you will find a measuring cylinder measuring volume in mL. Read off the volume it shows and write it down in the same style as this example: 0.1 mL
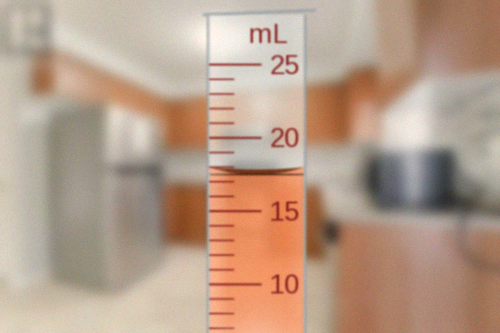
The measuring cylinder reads 17.5 mL
